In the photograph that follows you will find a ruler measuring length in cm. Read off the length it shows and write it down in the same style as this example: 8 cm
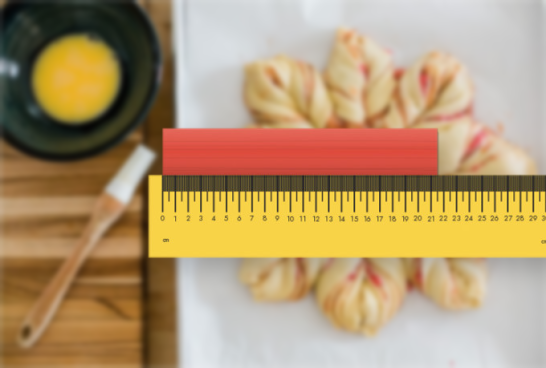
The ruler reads 21.5 cm
